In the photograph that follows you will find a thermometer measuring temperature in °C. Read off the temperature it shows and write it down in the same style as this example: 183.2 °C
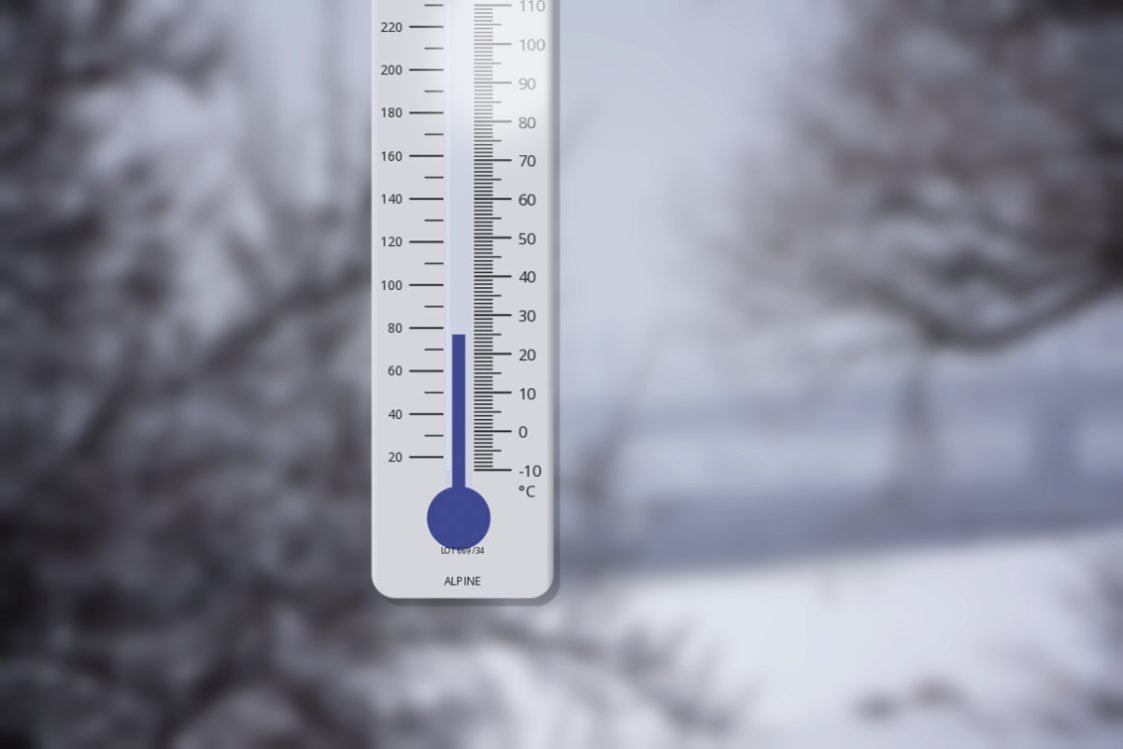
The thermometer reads 25 °C
